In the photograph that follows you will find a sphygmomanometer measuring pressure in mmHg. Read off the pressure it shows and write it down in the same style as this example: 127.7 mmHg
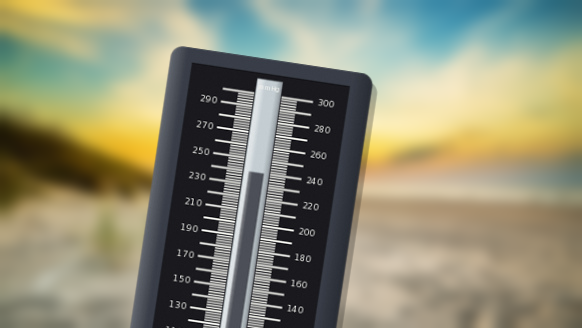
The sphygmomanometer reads 240 mmHg
